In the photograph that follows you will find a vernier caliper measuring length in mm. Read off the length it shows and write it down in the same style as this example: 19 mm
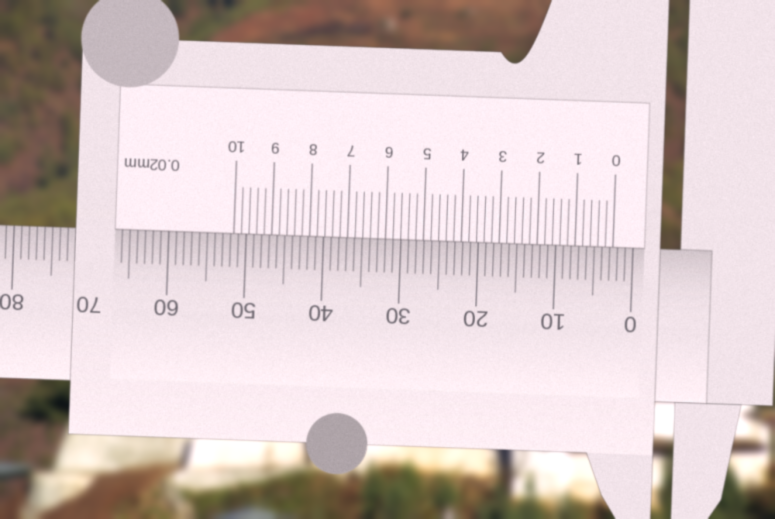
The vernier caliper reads 2.6 mm
